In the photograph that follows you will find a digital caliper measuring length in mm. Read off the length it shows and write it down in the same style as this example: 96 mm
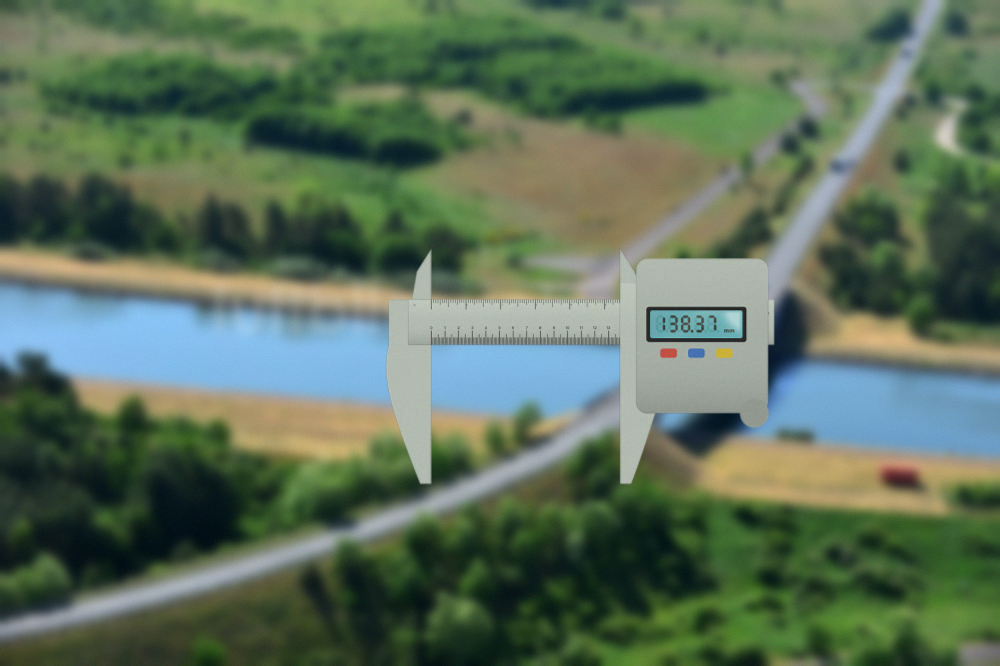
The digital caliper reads 138.37 mm
